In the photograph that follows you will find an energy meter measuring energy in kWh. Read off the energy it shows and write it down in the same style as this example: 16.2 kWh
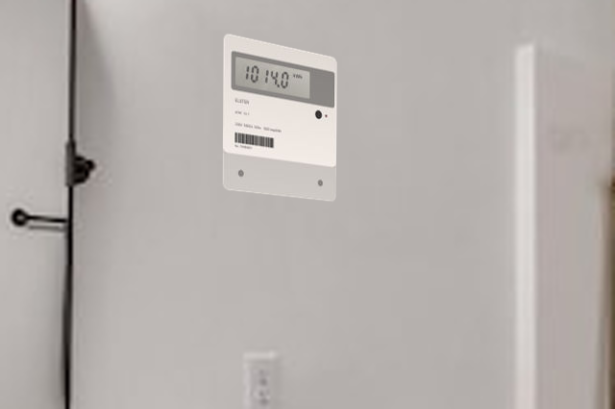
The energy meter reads 1014.0 kWh
